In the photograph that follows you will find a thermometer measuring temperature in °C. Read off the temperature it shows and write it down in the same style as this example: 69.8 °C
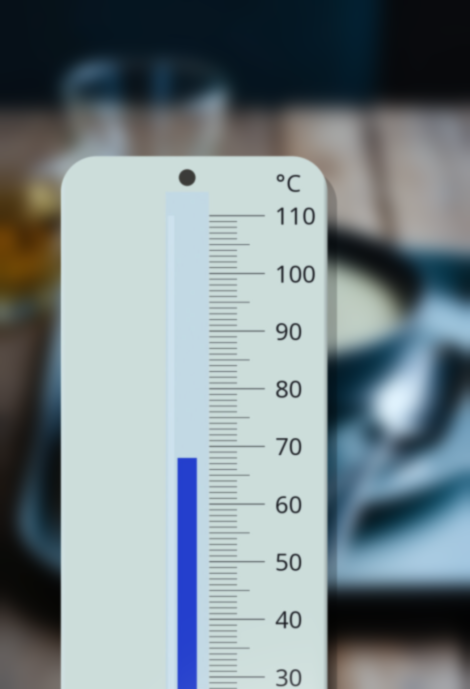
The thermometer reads 68 °C
